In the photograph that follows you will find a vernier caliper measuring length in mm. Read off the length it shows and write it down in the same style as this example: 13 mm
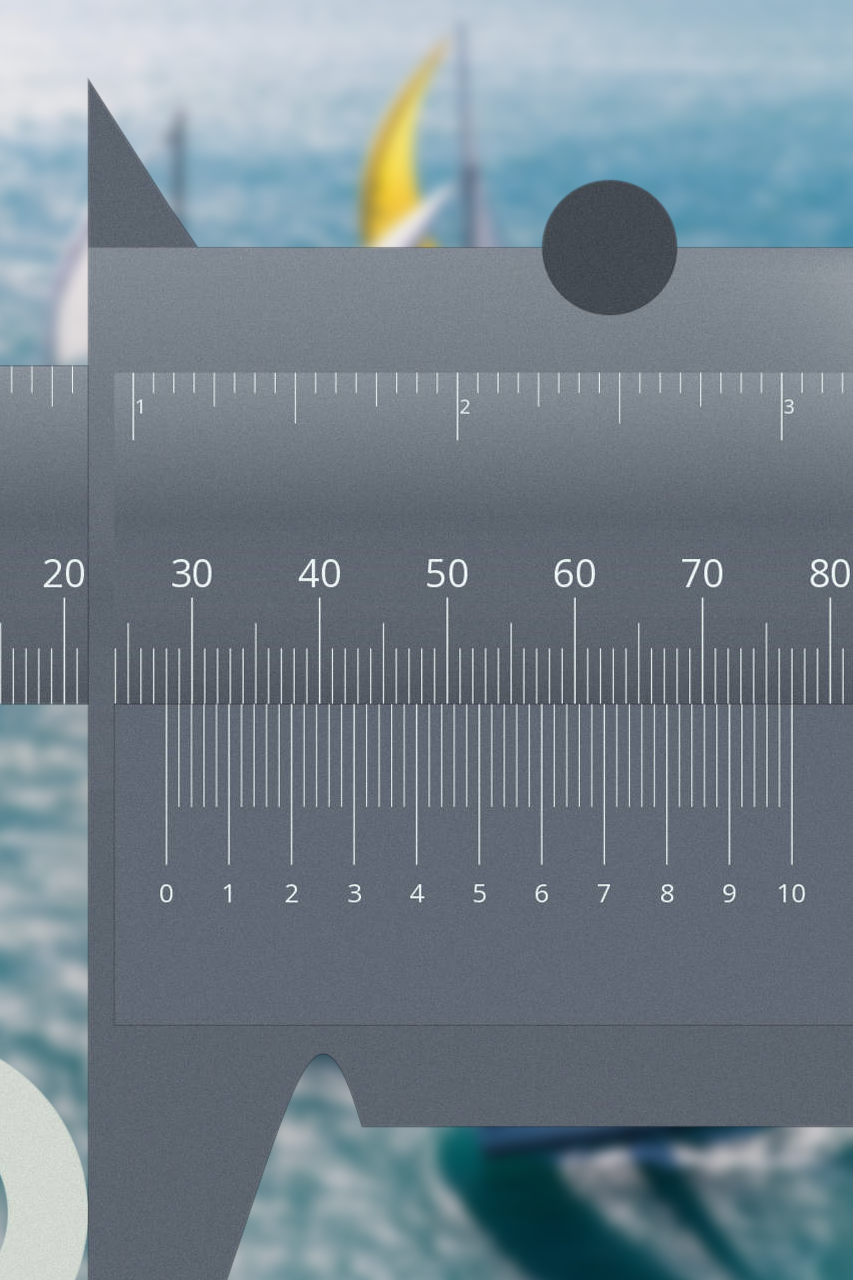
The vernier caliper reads 28.0 mm
